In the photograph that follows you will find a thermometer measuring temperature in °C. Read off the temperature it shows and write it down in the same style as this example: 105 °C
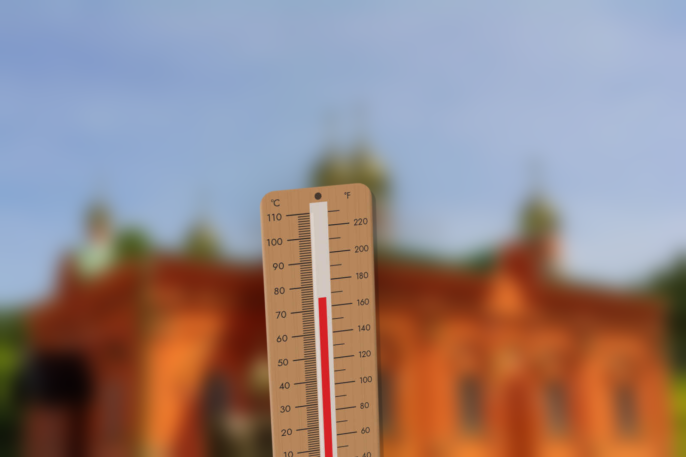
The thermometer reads 75 °C
